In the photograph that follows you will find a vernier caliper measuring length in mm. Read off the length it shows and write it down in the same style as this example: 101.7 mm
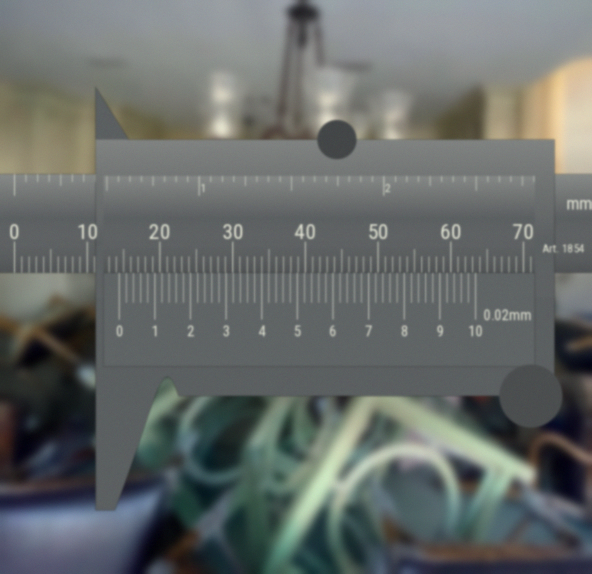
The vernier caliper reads 14.4 mm
